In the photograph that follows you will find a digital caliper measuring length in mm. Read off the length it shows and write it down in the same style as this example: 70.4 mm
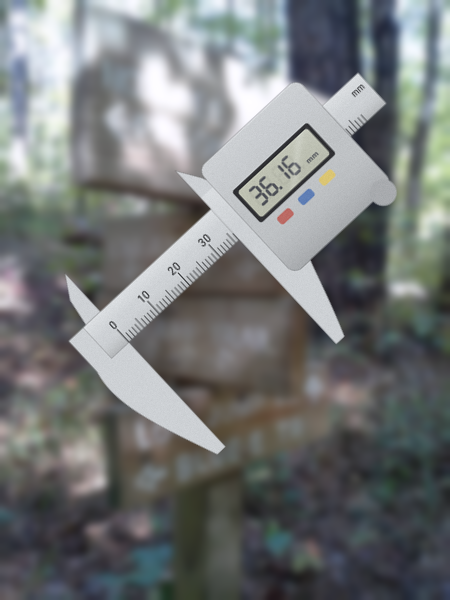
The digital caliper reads 36.16 mm
